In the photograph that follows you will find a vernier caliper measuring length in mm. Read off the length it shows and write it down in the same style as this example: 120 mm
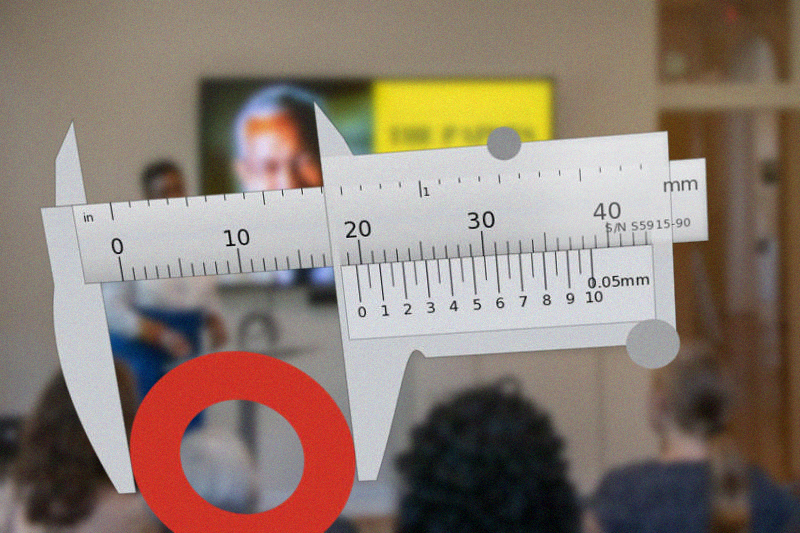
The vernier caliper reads 19.6 mm
